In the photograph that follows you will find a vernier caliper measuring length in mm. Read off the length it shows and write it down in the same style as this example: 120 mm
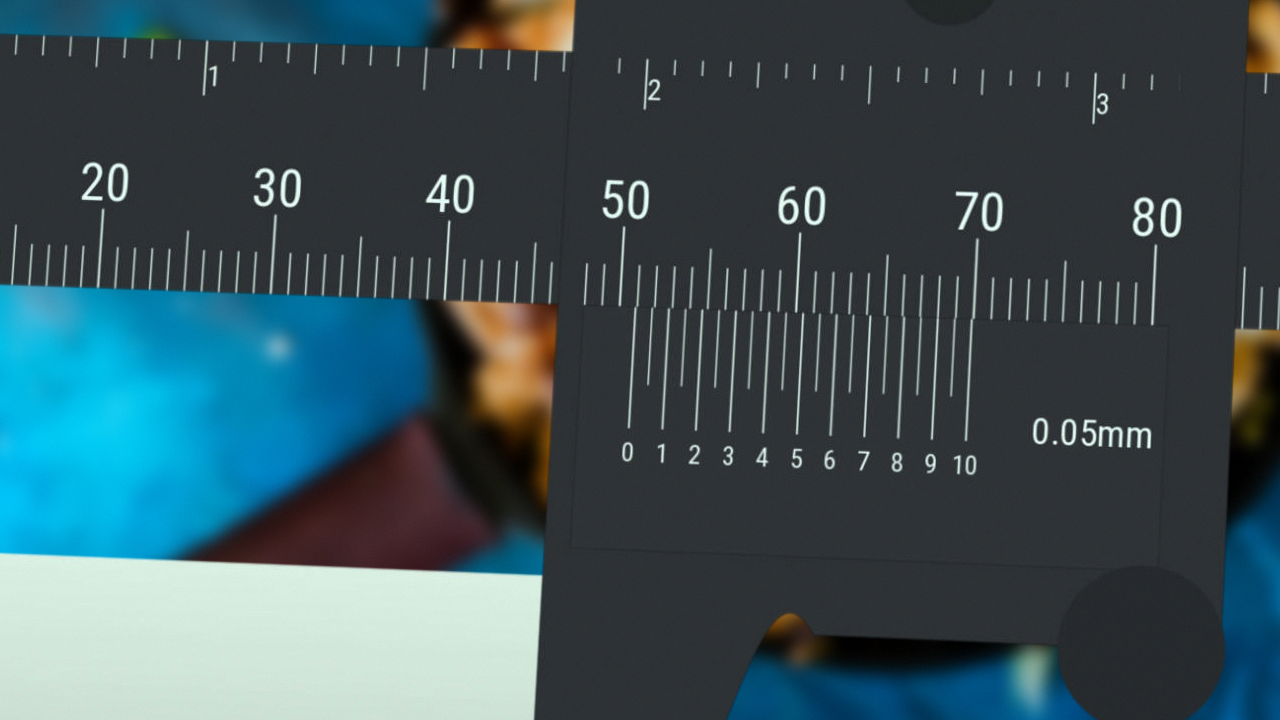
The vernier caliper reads 50.9 mm
